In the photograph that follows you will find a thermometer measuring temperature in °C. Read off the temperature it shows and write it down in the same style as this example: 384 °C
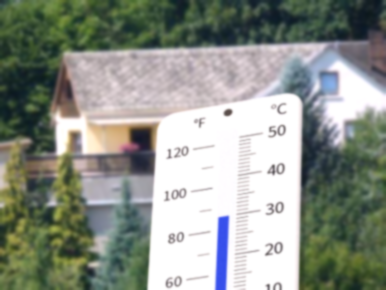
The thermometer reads 30 °C
